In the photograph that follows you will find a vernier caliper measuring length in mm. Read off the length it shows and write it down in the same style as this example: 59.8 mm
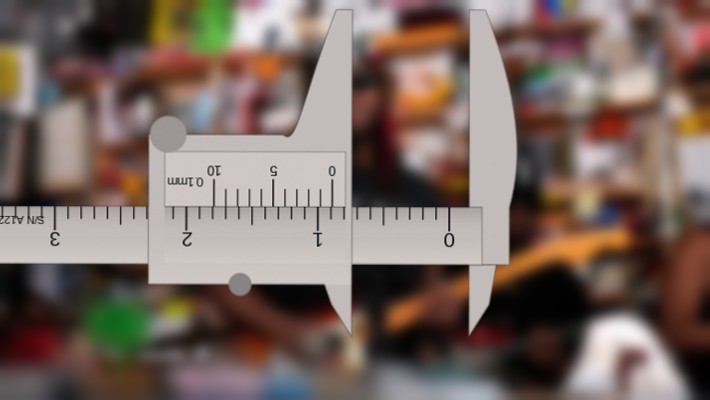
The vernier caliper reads 8.9 mm
